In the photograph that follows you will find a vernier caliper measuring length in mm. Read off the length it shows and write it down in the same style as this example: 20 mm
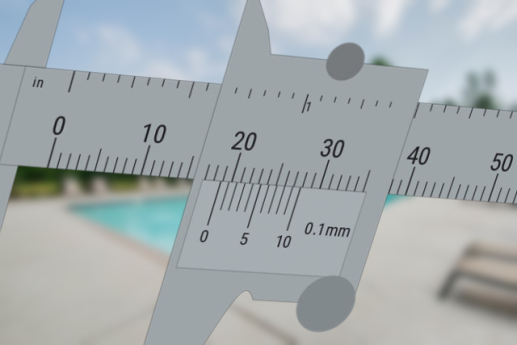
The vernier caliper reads 18.8 mm
